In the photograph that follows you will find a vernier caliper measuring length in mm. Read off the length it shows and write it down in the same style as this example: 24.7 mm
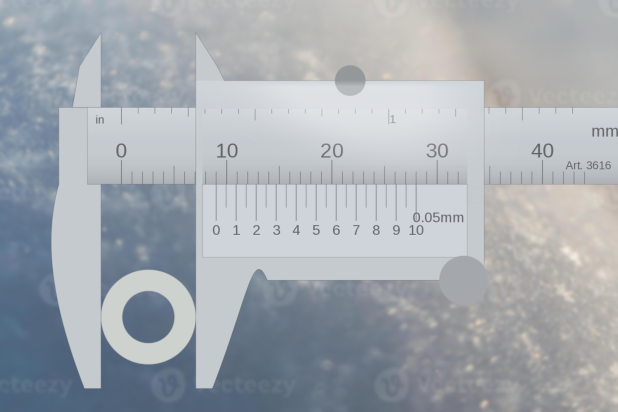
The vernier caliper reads 9.0 mm
